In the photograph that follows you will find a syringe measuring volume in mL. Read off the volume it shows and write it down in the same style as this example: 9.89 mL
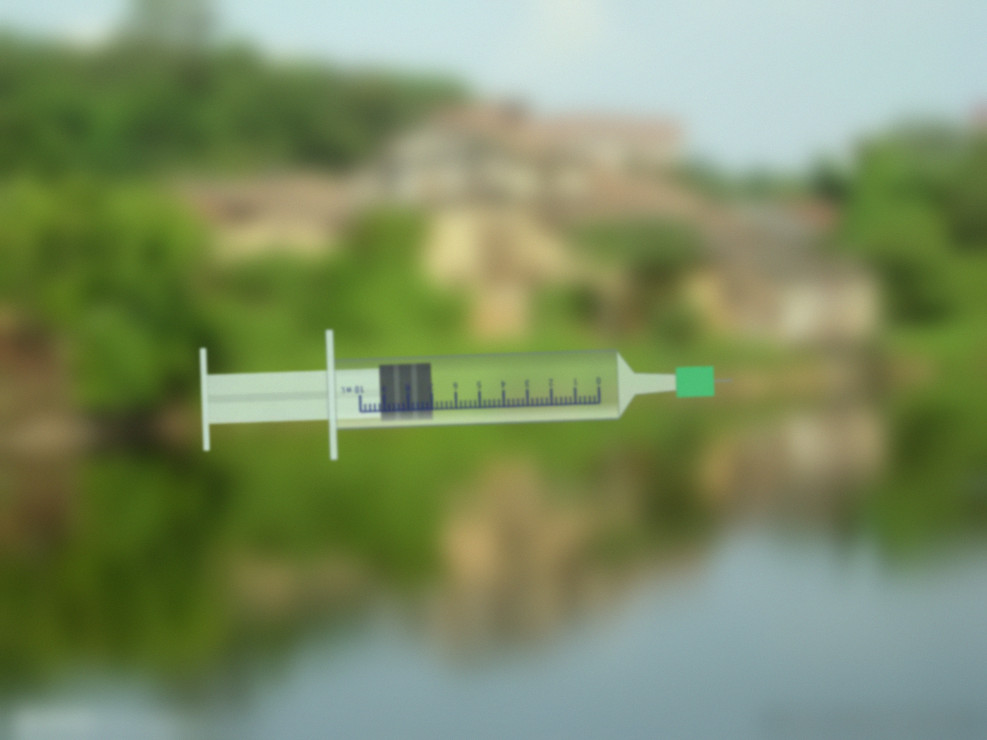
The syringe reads 7 mL
